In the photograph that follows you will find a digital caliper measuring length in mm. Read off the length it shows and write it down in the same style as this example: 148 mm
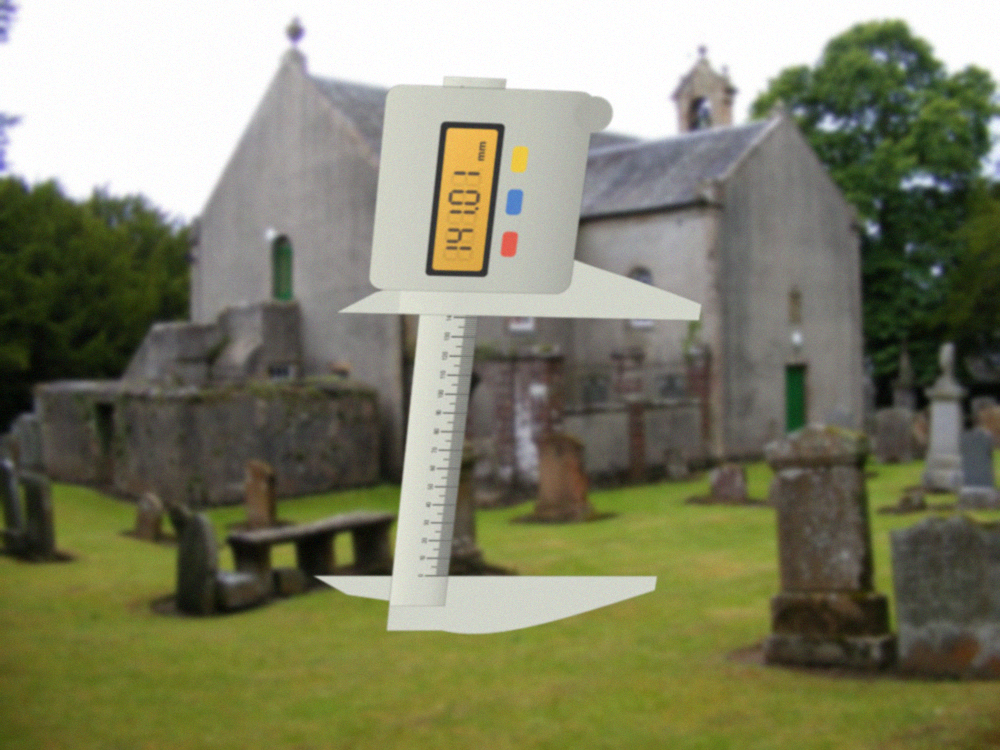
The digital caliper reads 141.01 mm
